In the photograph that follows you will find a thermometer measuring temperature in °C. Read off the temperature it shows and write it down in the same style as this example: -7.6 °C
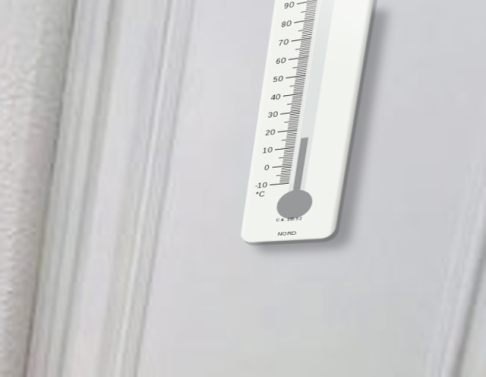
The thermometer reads 15 °C
